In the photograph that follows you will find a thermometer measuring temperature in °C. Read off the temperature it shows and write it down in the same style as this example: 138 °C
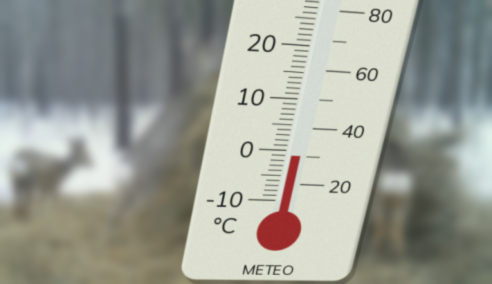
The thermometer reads -1 °C
